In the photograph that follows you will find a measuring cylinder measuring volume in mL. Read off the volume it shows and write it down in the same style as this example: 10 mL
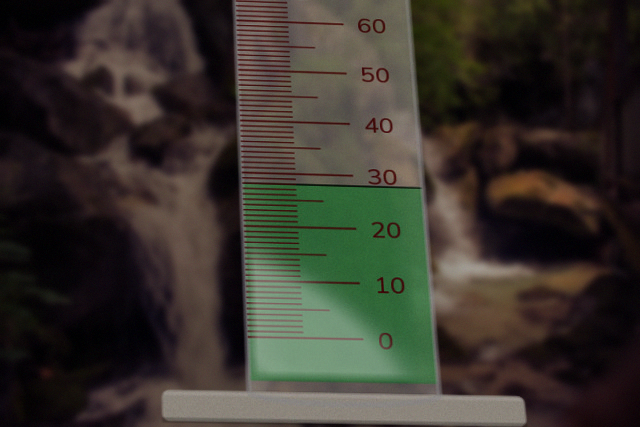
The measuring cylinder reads 28 mL
